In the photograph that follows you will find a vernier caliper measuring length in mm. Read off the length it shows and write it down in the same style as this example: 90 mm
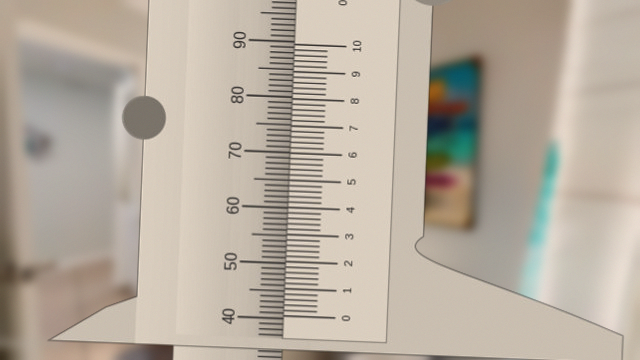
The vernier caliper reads 40.5 mm
